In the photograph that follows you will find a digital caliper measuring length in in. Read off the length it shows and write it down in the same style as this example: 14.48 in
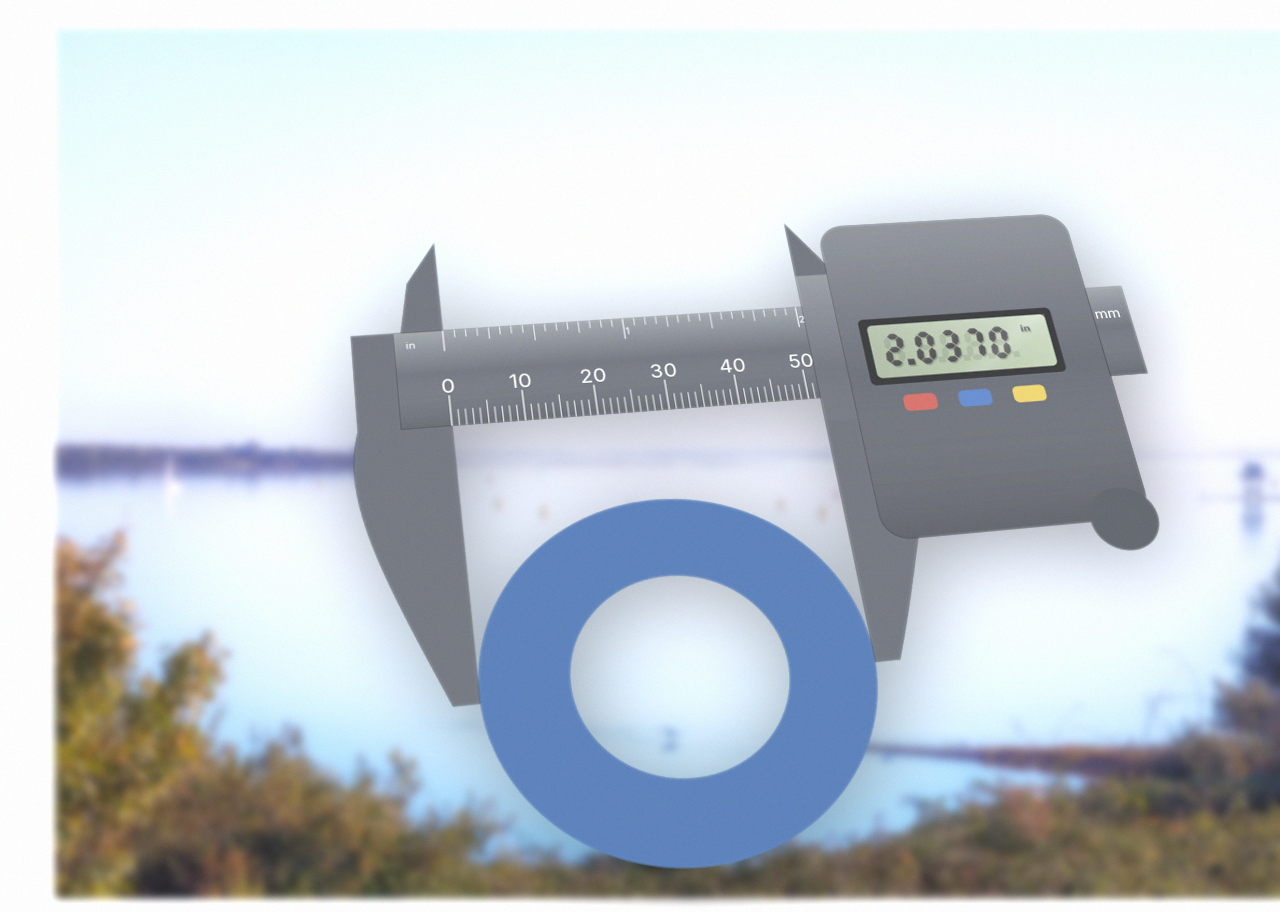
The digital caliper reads 2.0370 in
